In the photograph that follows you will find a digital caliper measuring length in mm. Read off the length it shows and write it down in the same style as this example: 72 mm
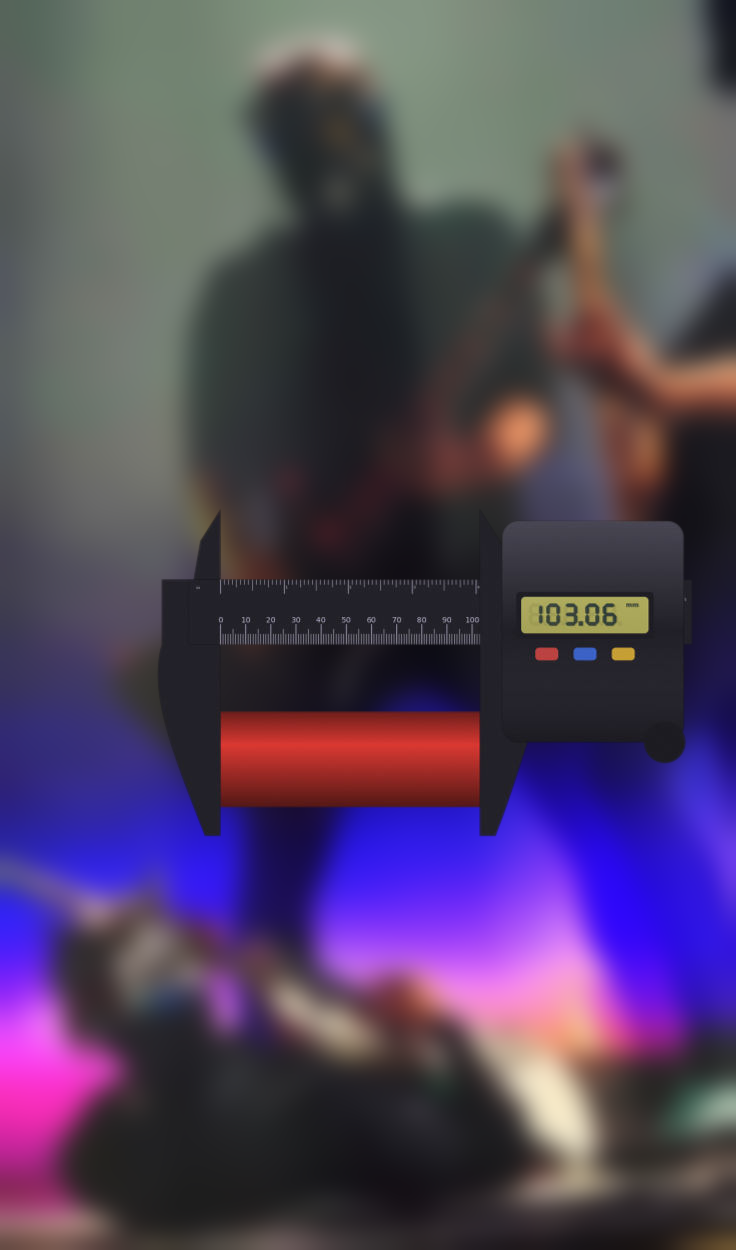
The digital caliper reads 103.06 mm
